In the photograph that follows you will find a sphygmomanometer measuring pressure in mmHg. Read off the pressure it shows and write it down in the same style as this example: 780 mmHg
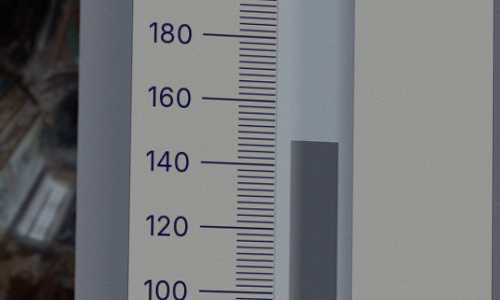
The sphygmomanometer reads 148 mmHg
